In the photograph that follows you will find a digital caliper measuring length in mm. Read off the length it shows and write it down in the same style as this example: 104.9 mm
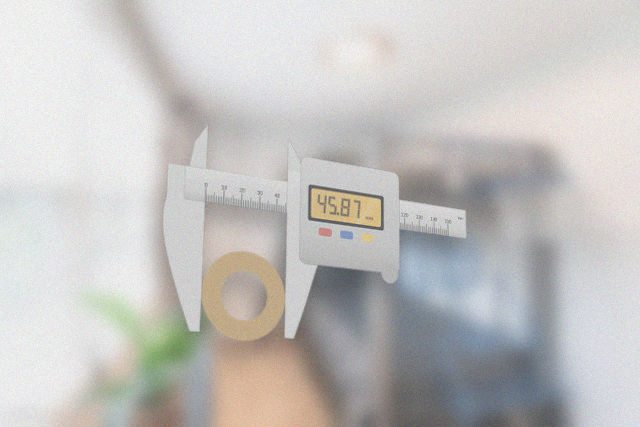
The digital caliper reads 45.87 mm
